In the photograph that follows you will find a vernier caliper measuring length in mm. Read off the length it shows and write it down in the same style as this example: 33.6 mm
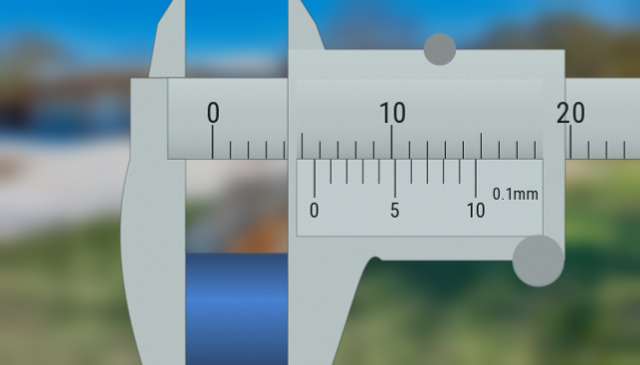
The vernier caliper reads 5.7 mm
